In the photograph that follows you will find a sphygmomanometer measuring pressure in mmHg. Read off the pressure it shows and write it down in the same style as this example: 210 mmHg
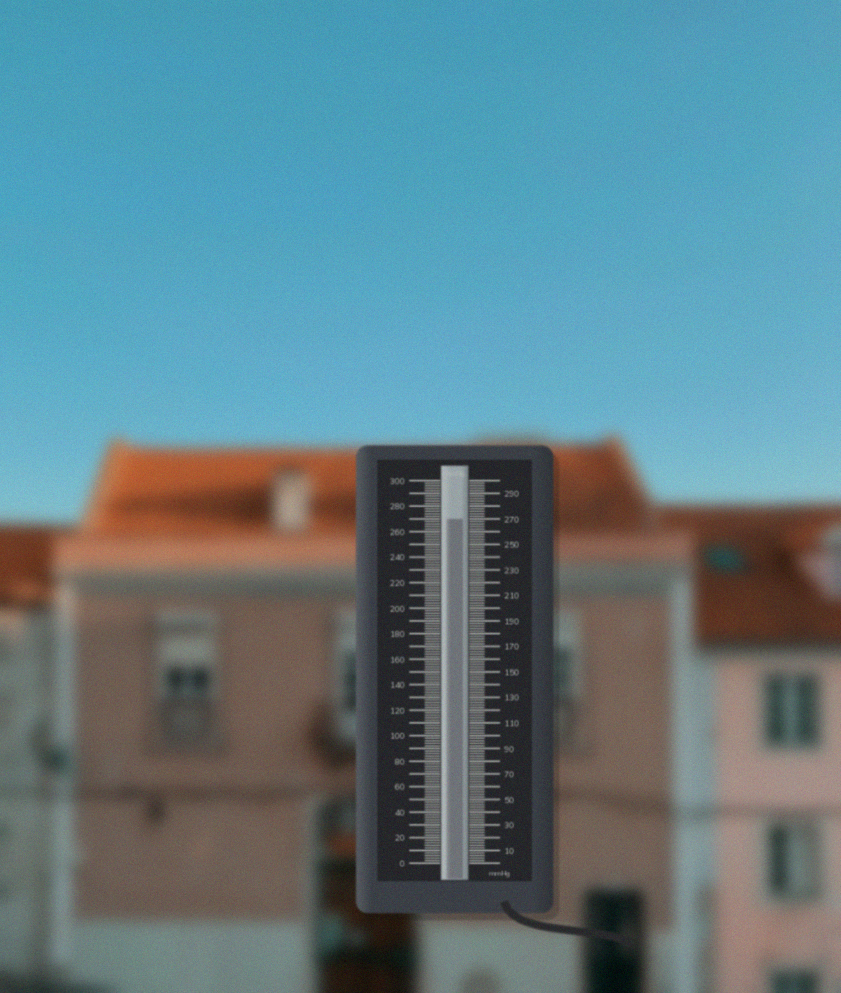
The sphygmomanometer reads 270 mmHg
